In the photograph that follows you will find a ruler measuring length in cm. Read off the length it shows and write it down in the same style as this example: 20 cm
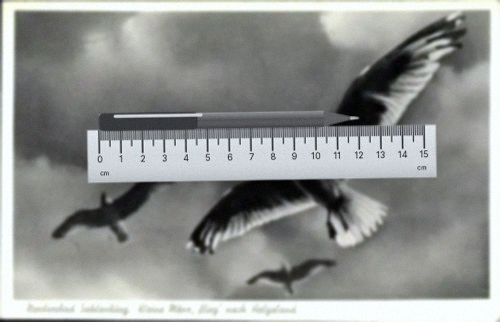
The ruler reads 12 cm
